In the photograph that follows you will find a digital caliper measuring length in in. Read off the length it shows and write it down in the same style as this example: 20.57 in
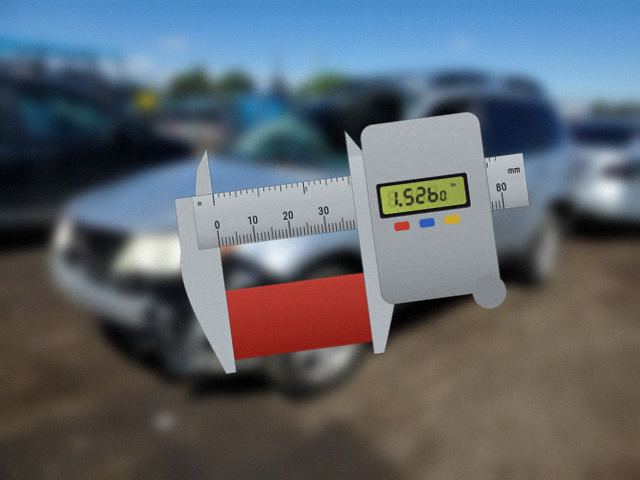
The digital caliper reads 1.5260 in
